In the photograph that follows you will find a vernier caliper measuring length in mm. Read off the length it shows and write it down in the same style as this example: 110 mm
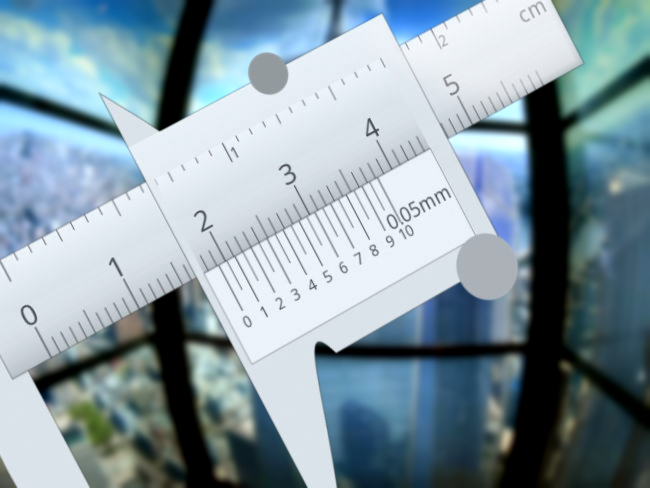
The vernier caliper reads 19.2 mm
